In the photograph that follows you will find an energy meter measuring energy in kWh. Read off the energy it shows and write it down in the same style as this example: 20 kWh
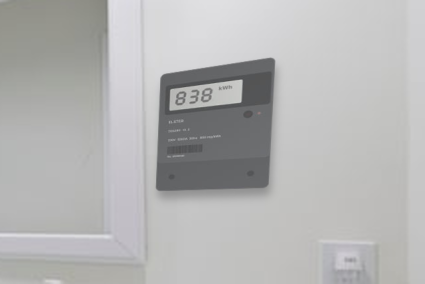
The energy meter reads 838 kWh
